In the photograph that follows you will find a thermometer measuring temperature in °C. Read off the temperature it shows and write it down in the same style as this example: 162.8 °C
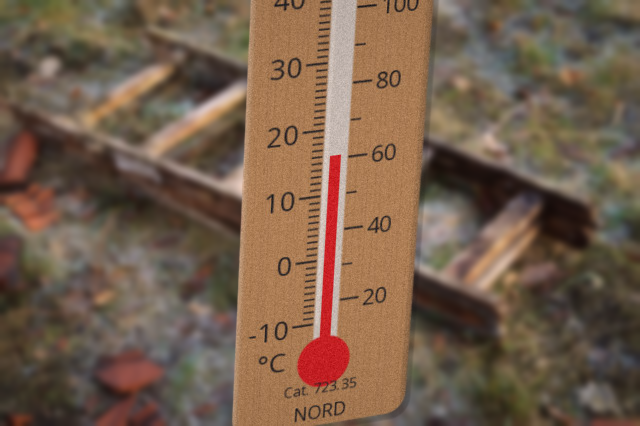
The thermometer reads 16 °C
